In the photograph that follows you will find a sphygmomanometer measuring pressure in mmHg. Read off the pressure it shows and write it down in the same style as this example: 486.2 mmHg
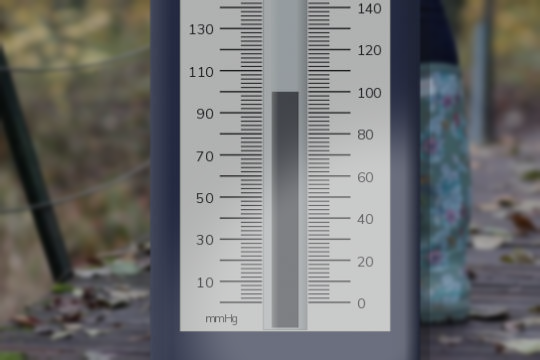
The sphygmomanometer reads 100 mmHg
